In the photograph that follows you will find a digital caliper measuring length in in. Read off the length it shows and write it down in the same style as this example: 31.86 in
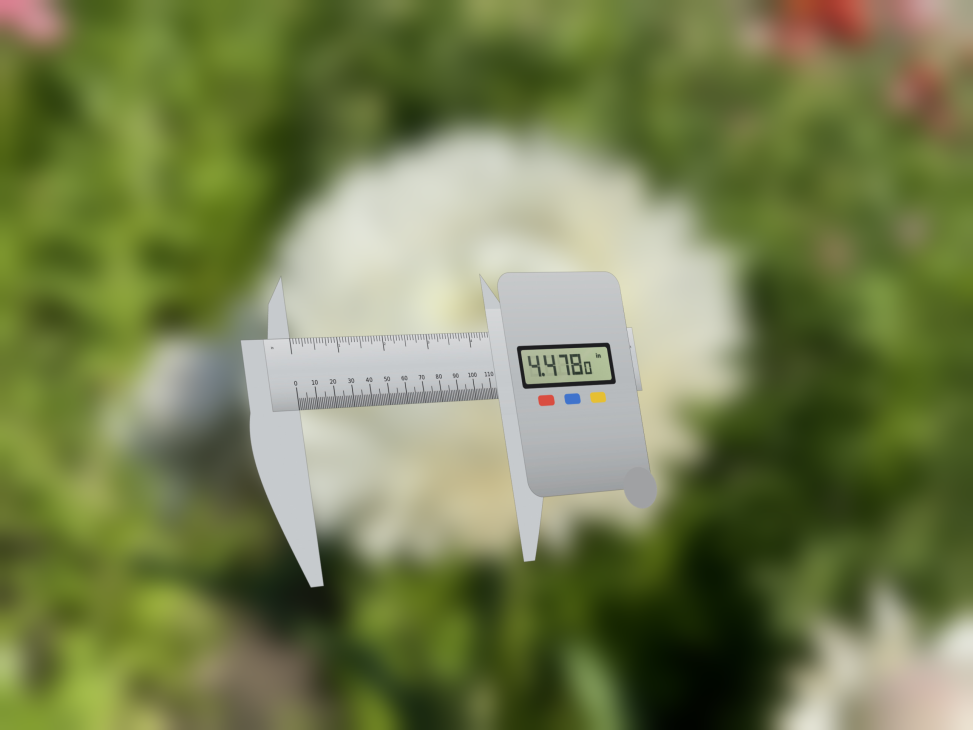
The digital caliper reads 4.4780 in
